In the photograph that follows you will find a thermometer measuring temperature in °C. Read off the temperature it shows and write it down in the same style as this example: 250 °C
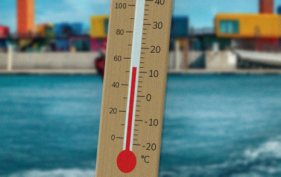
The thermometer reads 12 °C
